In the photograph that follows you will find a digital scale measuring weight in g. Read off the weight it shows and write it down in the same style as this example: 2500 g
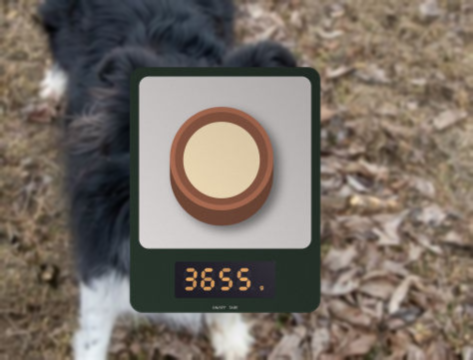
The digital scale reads 3655 g
